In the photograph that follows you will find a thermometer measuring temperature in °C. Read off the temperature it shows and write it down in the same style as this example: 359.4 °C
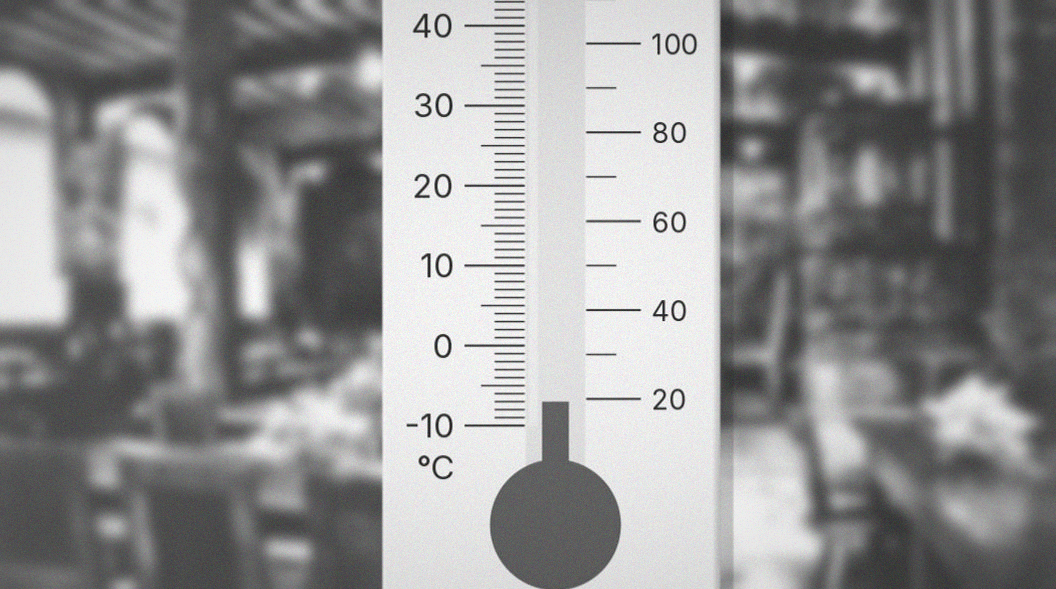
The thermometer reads -7 °C
